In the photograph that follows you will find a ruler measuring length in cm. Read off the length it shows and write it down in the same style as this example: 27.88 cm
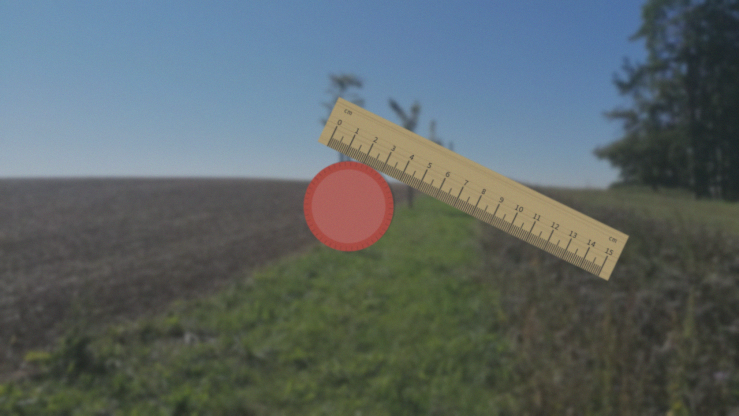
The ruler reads 4.5 cm
